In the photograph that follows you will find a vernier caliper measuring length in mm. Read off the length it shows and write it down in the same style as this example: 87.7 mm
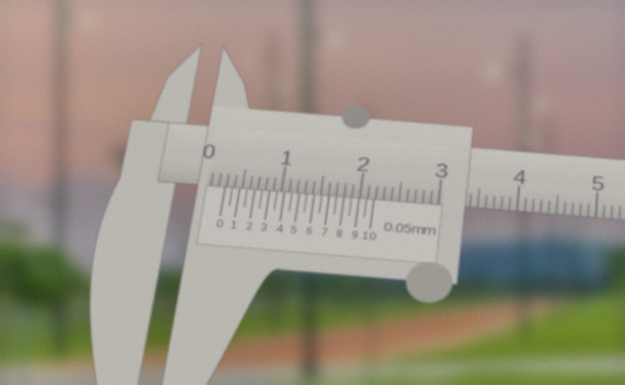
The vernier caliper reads 2.8 mm
